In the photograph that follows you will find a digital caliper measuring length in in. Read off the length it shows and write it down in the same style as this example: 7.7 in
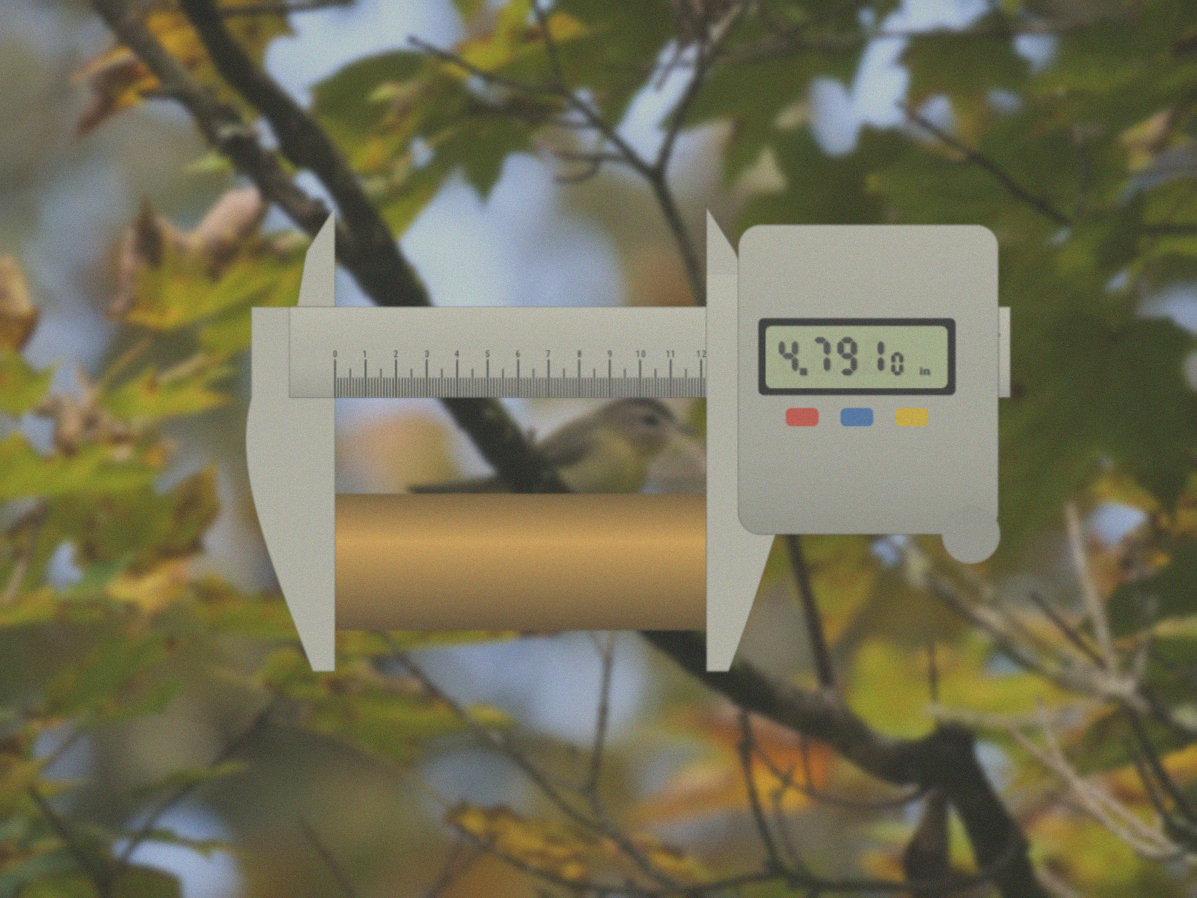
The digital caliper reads 4.7910 in
